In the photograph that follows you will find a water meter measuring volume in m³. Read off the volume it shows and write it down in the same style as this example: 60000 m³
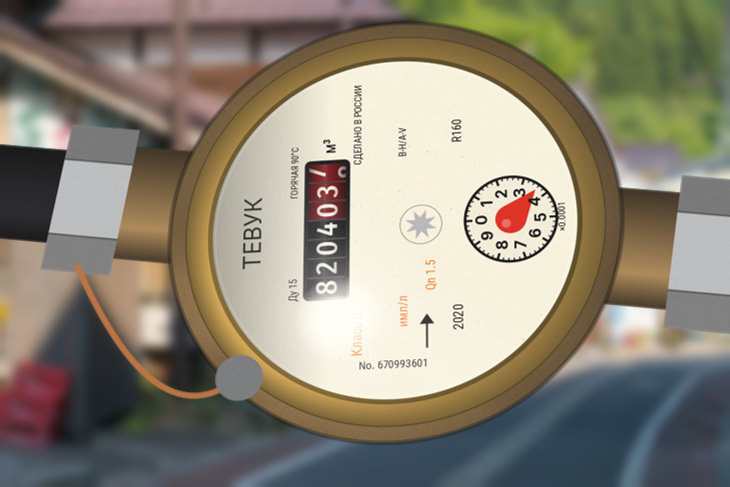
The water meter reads 8204.0373 m³
